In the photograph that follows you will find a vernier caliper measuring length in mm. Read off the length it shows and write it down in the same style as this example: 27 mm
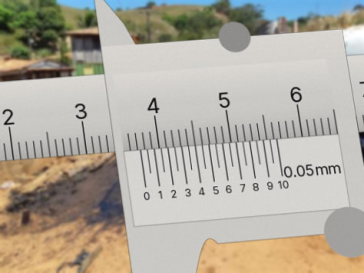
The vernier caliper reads 37.4 mm
